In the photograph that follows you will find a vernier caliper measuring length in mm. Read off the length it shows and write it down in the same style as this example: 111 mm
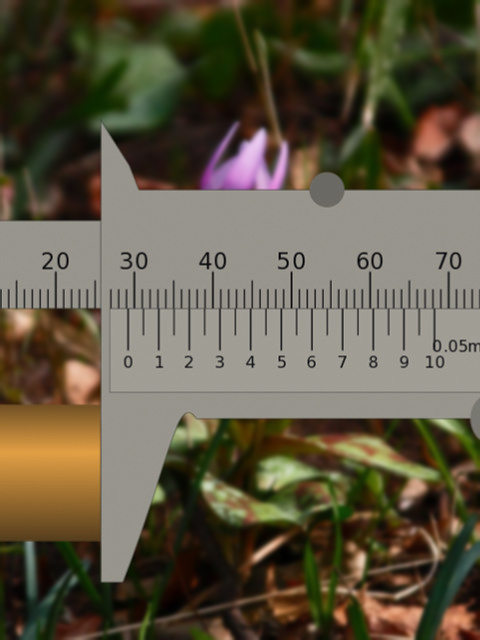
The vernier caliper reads 29.2 mm
